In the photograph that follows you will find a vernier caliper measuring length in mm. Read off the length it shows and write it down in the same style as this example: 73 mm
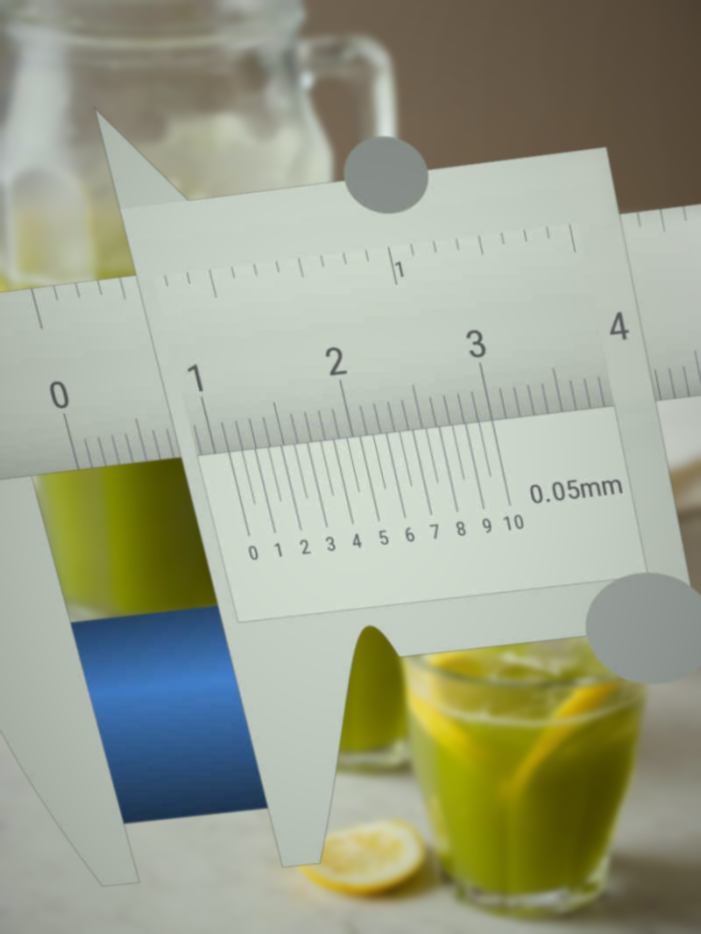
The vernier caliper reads 11.0 mm
